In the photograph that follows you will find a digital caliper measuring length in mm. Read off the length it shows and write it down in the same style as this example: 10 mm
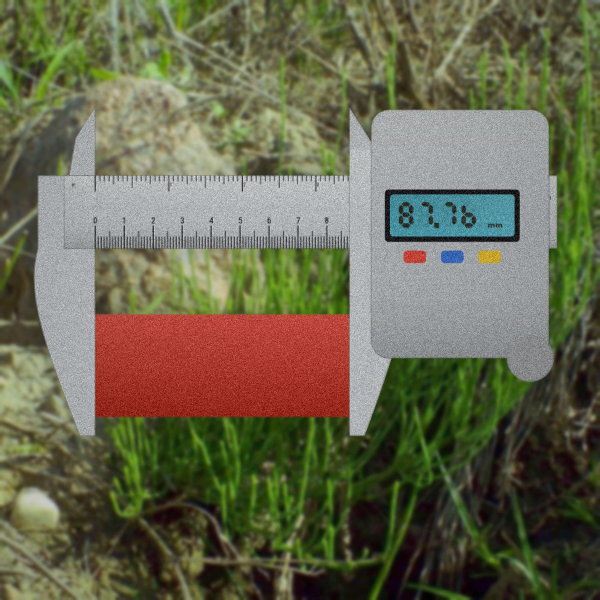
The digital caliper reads 87.76 mm
